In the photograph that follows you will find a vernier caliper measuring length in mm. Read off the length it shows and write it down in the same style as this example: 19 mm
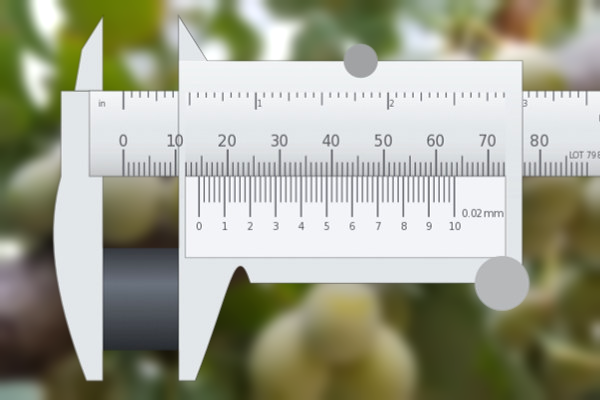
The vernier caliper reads 14.5 mm
